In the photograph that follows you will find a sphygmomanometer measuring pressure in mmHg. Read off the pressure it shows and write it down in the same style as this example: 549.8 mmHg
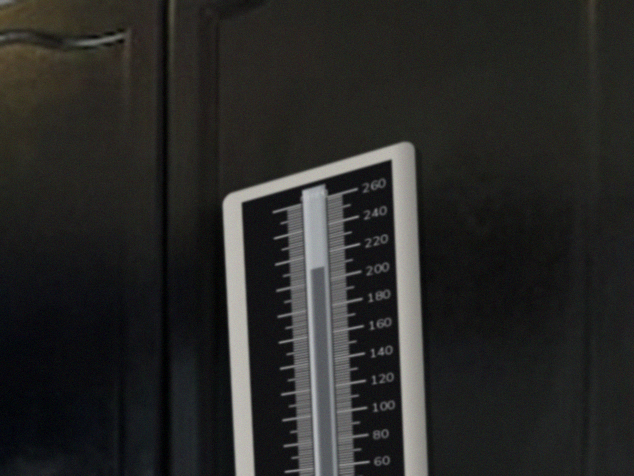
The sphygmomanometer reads 210 mmHg
